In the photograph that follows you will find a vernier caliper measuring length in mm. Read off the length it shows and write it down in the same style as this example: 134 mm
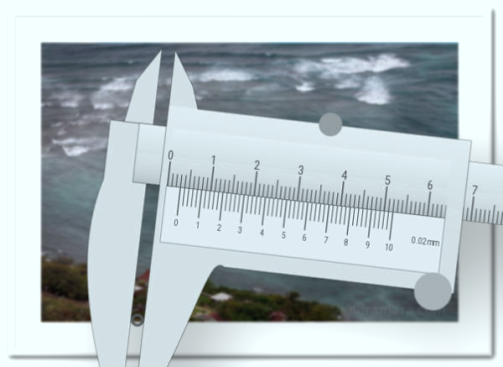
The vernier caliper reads 3.0 mm
